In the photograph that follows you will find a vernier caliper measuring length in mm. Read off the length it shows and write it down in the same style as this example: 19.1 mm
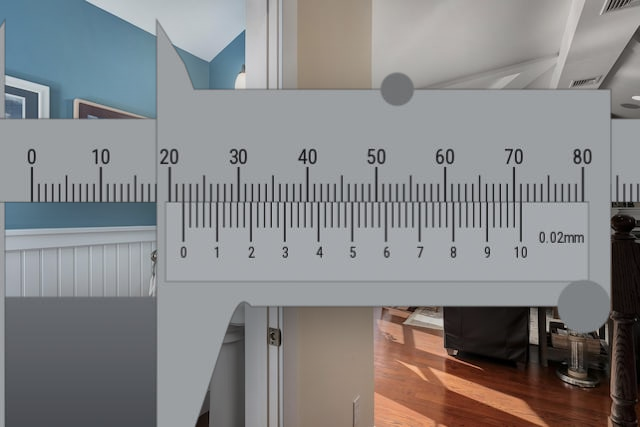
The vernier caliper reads 22.0 mm
